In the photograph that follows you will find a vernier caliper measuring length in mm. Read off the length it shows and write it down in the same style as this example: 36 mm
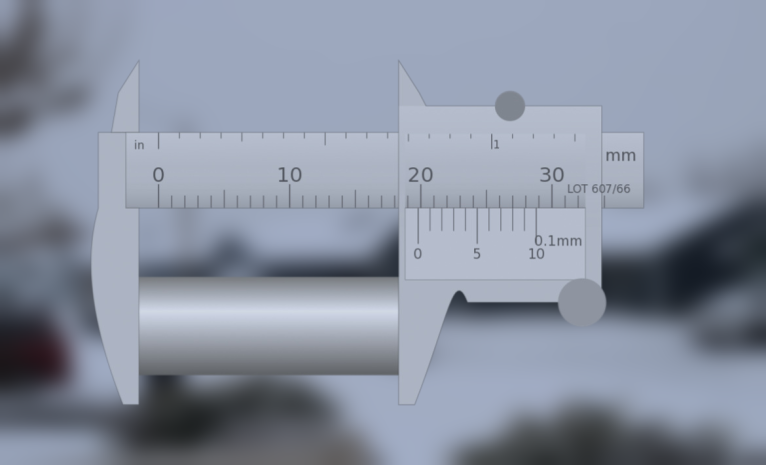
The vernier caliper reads 19.8 mm
